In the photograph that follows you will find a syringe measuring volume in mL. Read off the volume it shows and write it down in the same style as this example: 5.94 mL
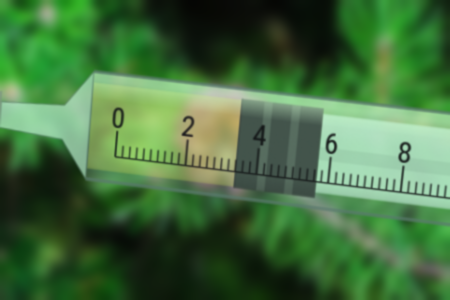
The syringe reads 3.4 mL
